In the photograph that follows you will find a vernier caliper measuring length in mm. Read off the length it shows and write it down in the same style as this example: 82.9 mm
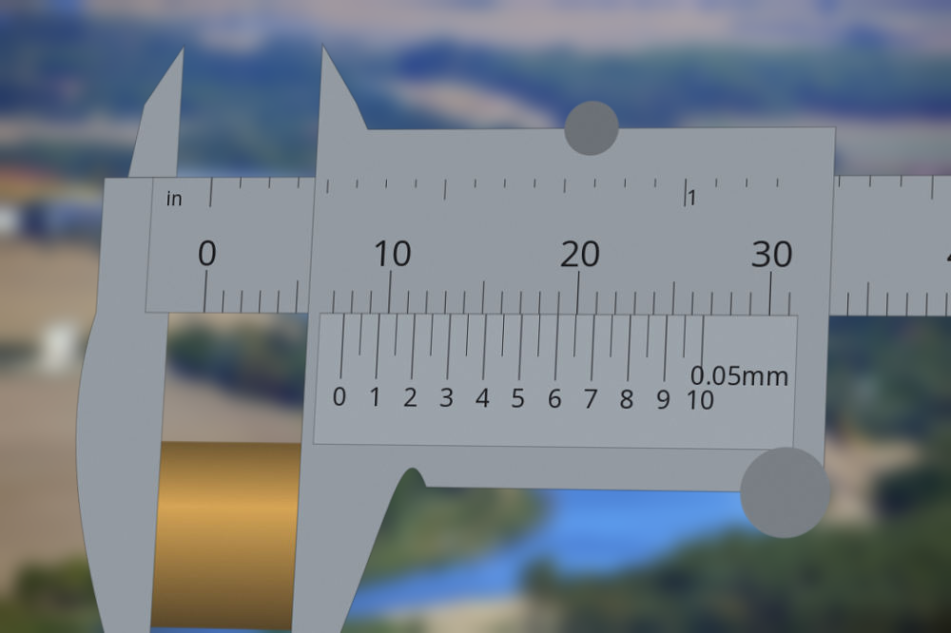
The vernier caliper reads 7.6 mm
